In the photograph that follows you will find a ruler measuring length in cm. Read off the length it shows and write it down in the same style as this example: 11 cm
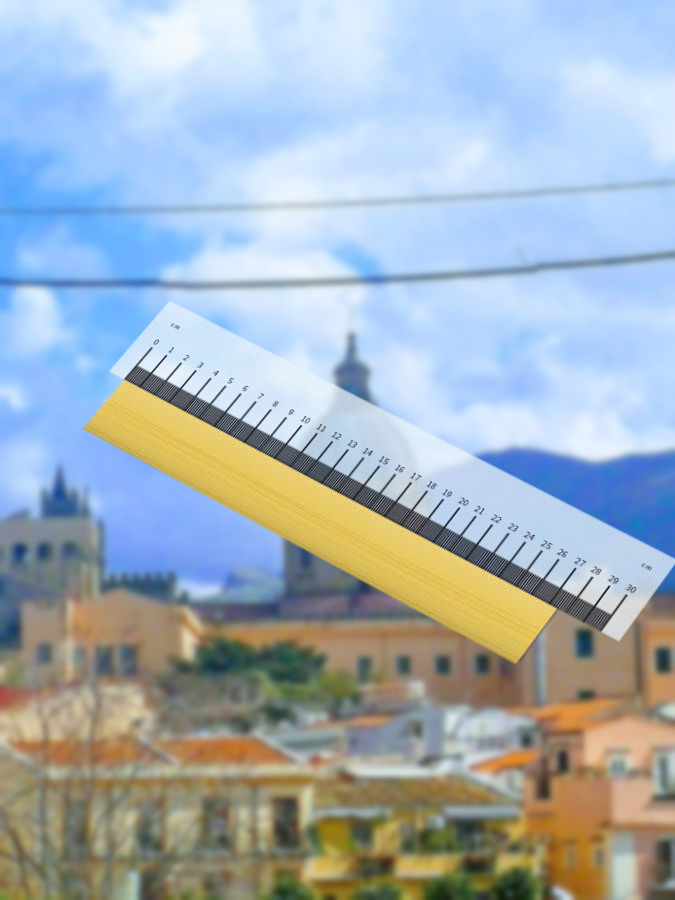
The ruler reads 27.5 cm
